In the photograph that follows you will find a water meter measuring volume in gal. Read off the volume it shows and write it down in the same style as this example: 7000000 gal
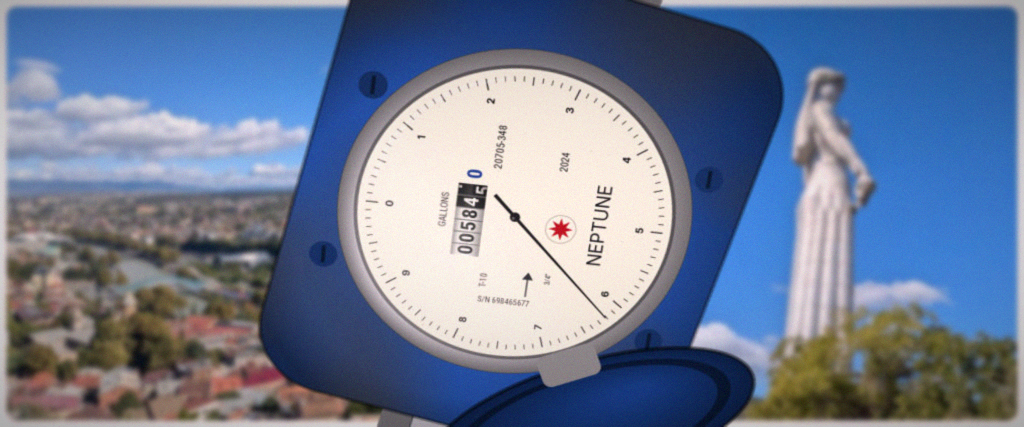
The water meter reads 58446.2 gal
